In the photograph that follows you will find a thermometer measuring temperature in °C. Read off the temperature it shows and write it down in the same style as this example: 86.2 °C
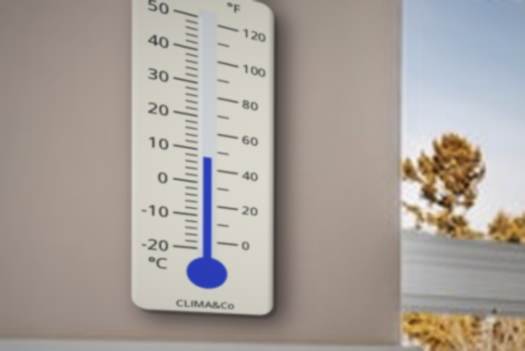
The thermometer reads 8 °C
